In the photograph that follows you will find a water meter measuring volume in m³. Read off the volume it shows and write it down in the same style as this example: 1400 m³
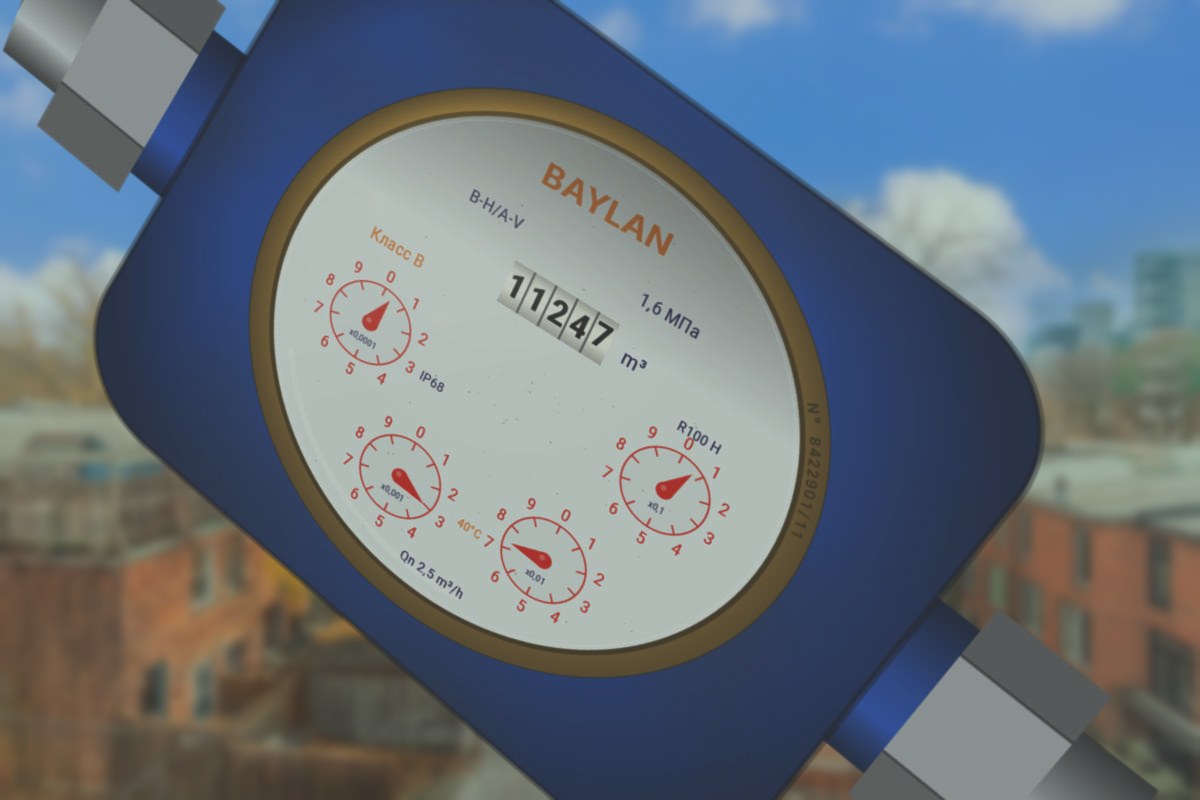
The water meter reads 11247.0730 m³
